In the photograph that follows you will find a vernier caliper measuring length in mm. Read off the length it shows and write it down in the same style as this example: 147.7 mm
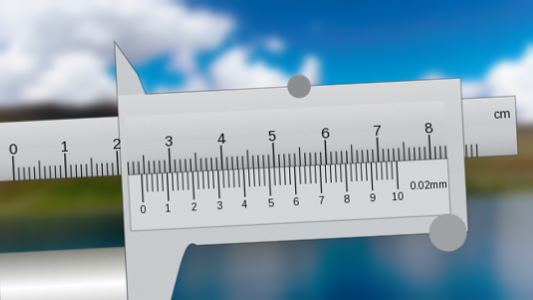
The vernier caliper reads 24.5 mm
